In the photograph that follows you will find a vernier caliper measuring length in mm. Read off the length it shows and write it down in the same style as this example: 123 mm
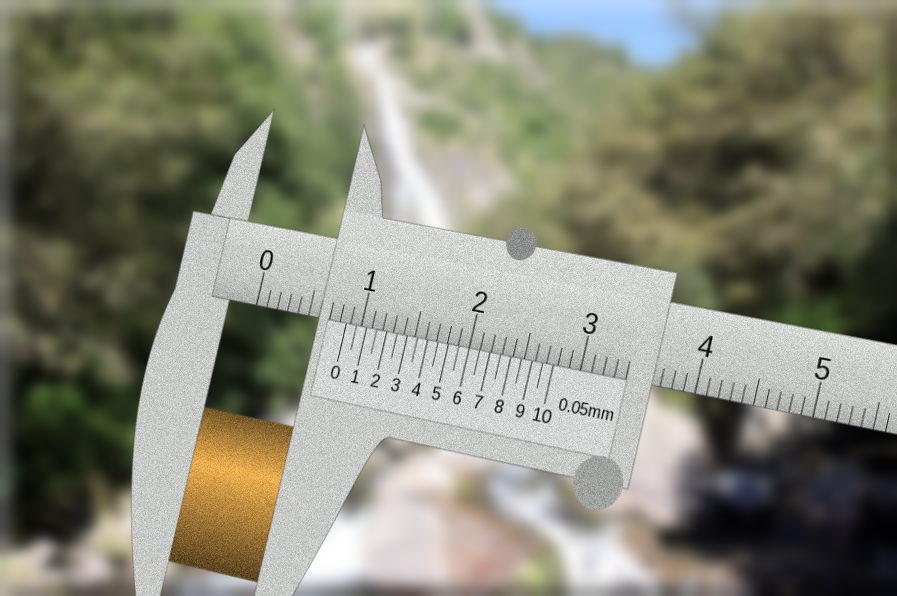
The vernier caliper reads 8.6 mm
